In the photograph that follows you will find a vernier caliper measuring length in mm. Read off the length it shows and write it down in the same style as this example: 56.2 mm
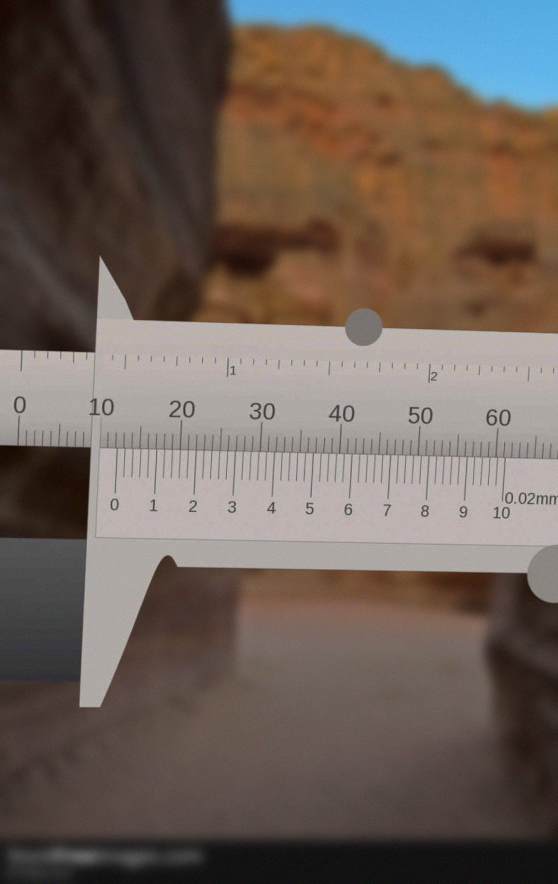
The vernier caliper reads 12.2 mm
